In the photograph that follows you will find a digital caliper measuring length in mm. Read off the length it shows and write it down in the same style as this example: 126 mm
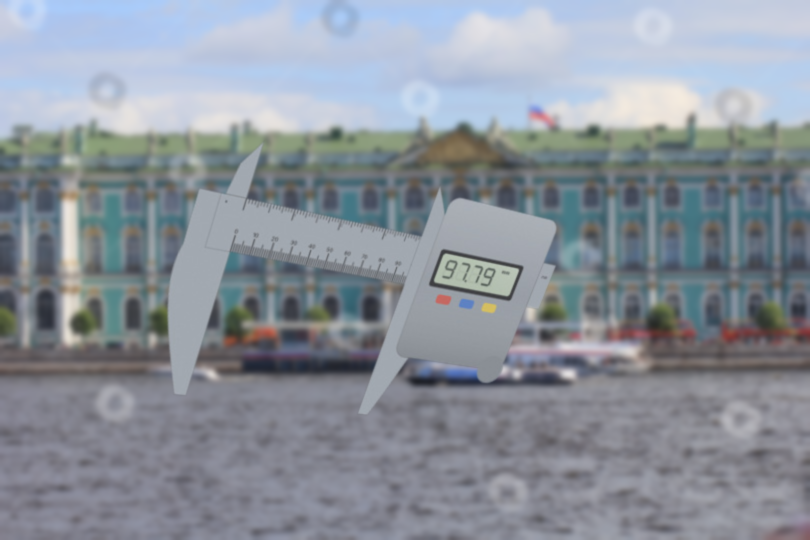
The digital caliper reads 97.79 mm
